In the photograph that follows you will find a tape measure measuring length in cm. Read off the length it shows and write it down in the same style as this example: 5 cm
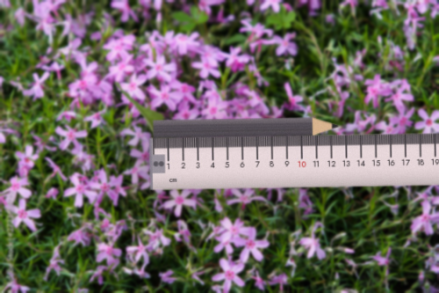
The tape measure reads 12.5 cm
